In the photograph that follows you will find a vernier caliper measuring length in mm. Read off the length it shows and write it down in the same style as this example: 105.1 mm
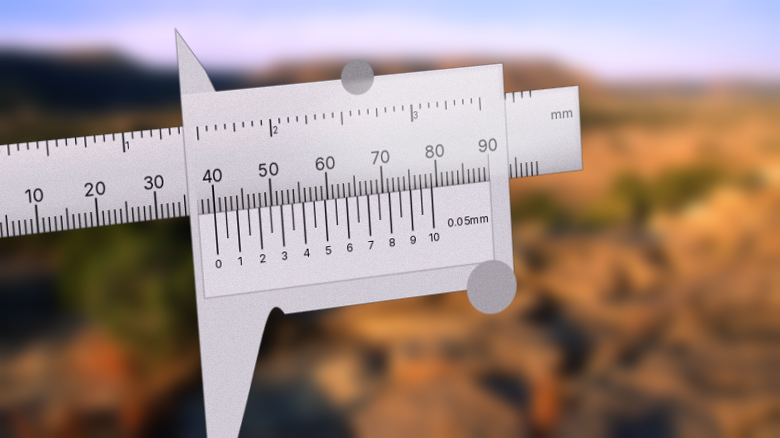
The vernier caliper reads 40.0 mm
